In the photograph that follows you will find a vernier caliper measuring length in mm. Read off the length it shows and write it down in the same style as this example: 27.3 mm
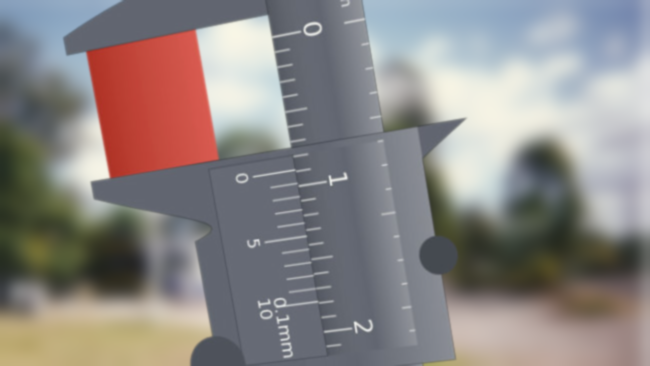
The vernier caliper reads 8.9 mm
